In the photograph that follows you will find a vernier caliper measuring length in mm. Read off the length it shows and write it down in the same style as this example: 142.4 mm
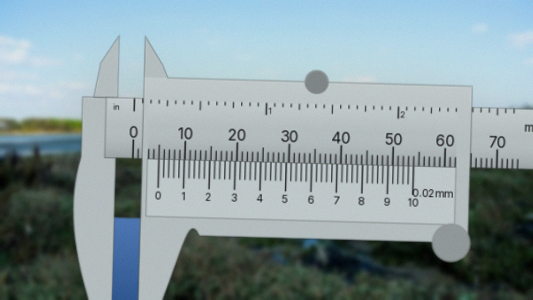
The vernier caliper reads 5.0 mm
